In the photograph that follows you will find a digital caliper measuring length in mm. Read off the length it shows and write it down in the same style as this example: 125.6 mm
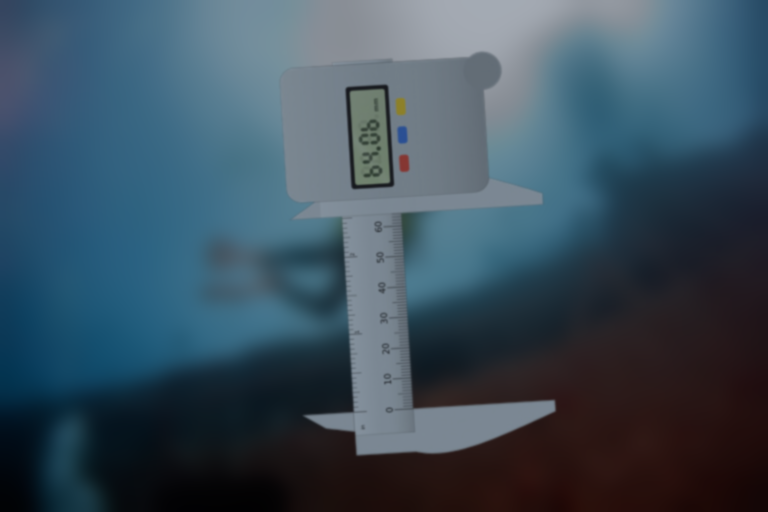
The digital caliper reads 64.06 mm
